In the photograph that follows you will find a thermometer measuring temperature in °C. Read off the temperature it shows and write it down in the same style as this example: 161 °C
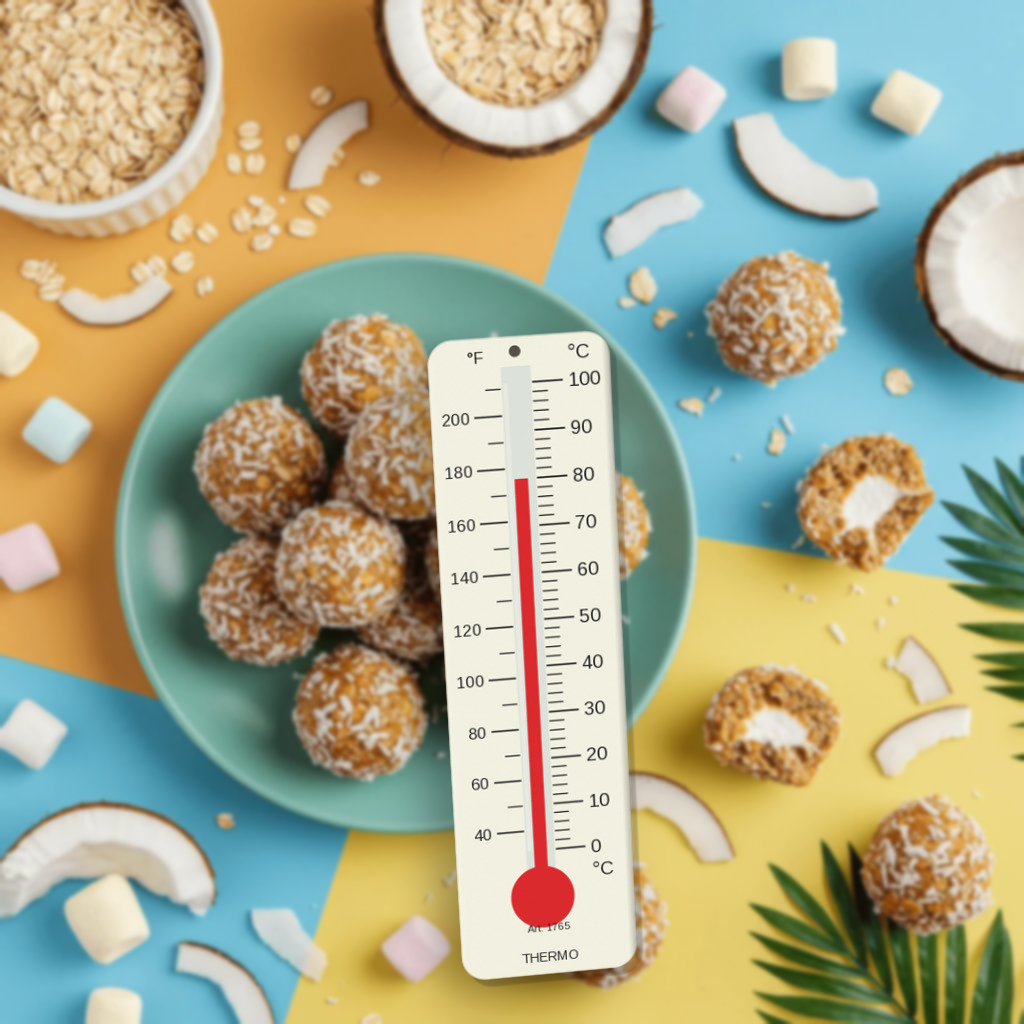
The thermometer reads 80 °C
